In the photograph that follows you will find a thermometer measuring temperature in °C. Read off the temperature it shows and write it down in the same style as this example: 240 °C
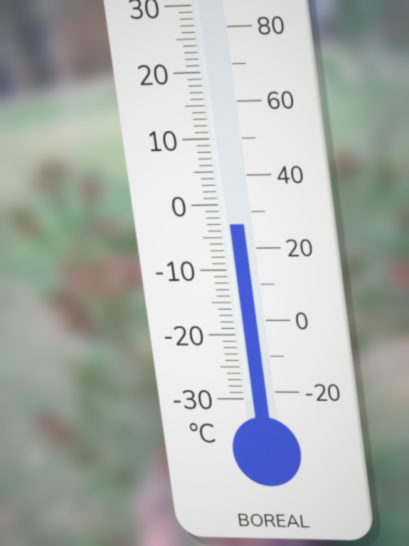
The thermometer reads -3 °C
